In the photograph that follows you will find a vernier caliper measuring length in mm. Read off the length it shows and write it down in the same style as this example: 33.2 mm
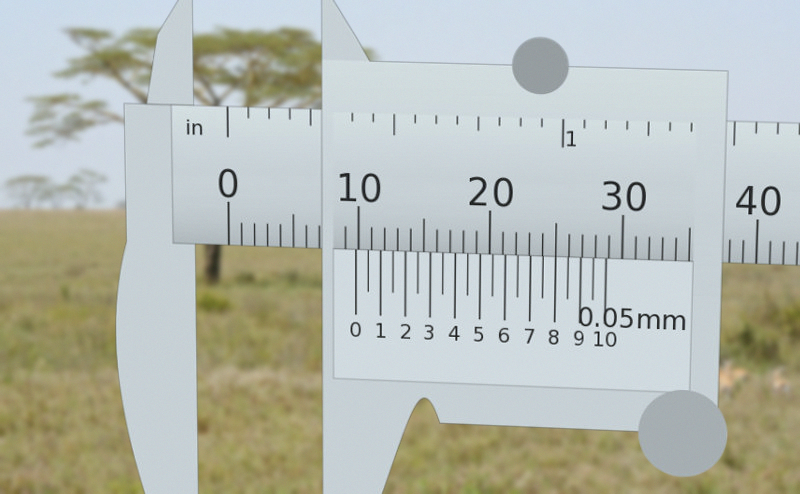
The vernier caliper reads 9.8 mm
